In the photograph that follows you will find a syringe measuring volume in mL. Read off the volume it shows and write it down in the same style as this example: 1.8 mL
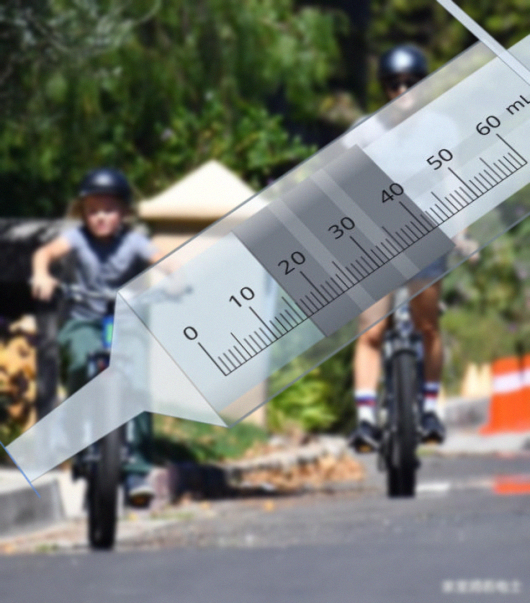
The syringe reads 16 mL
